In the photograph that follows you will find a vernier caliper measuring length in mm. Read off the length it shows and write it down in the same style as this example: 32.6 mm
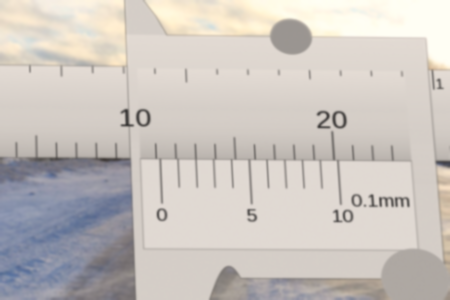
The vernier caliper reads 11.2 mm
